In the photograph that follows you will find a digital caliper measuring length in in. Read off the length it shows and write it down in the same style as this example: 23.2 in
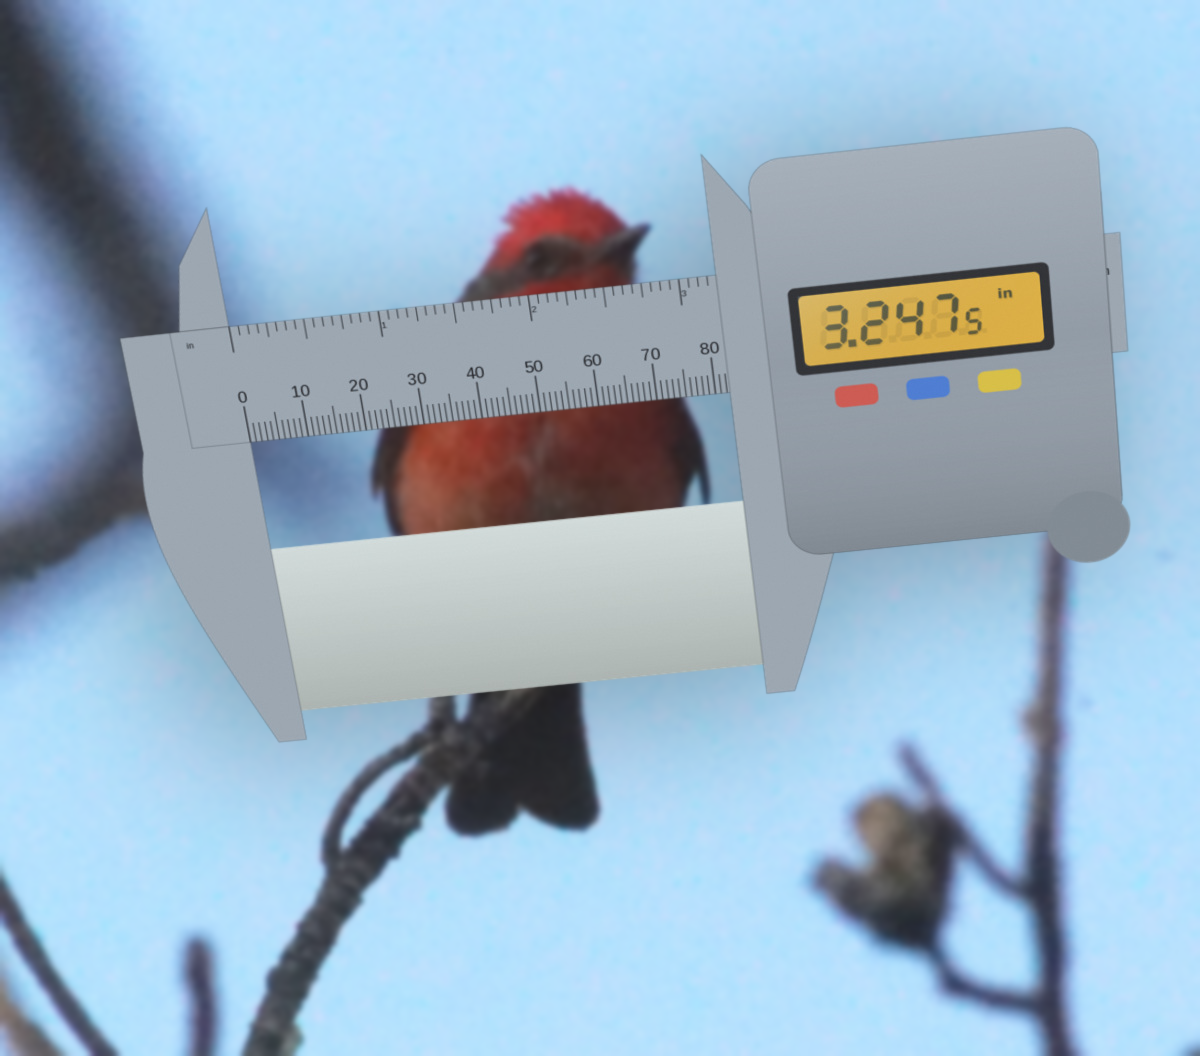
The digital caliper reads 3.2475 in
